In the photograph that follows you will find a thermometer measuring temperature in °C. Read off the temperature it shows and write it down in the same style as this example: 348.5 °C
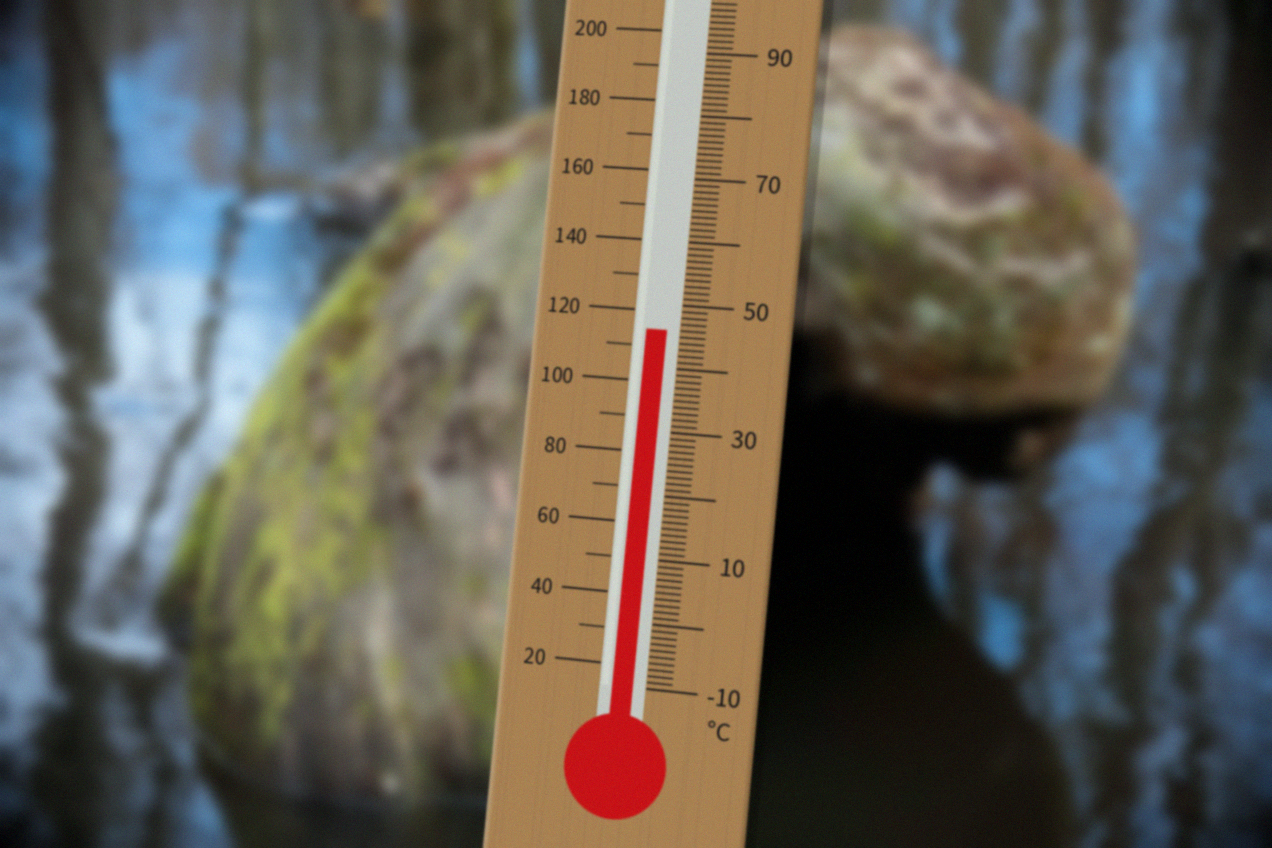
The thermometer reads 46 °C
